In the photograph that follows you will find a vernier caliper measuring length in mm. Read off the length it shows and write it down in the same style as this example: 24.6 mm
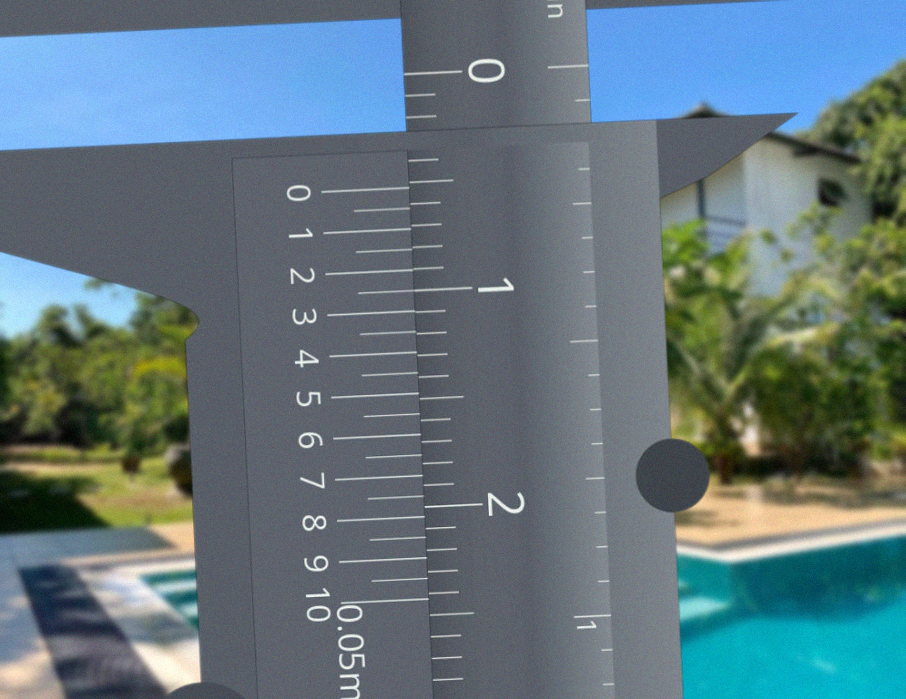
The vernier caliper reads 5.25 mm
